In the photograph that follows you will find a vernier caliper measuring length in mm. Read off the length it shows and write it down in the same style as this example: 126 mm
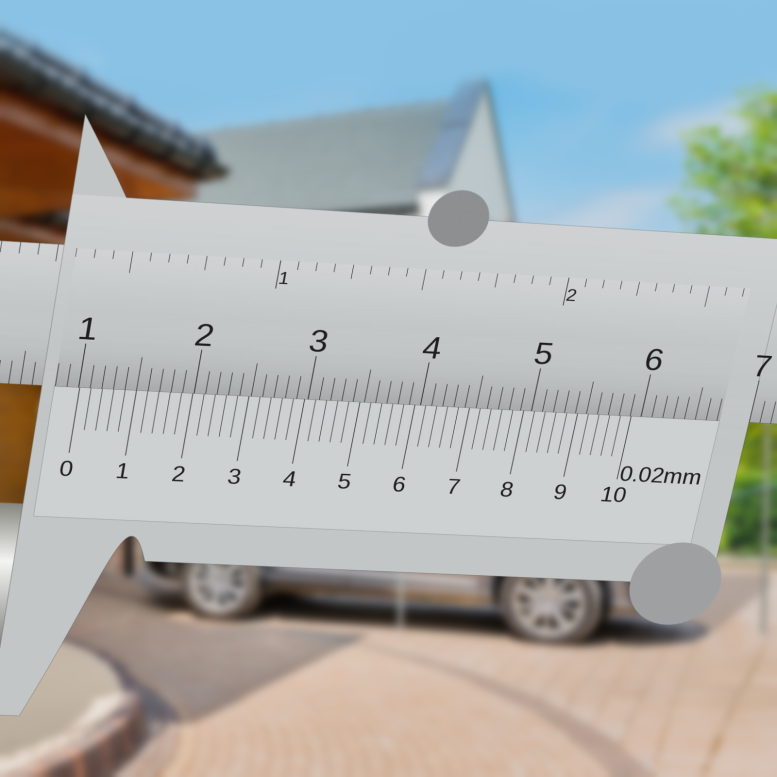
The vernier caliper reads 10.1 mm
